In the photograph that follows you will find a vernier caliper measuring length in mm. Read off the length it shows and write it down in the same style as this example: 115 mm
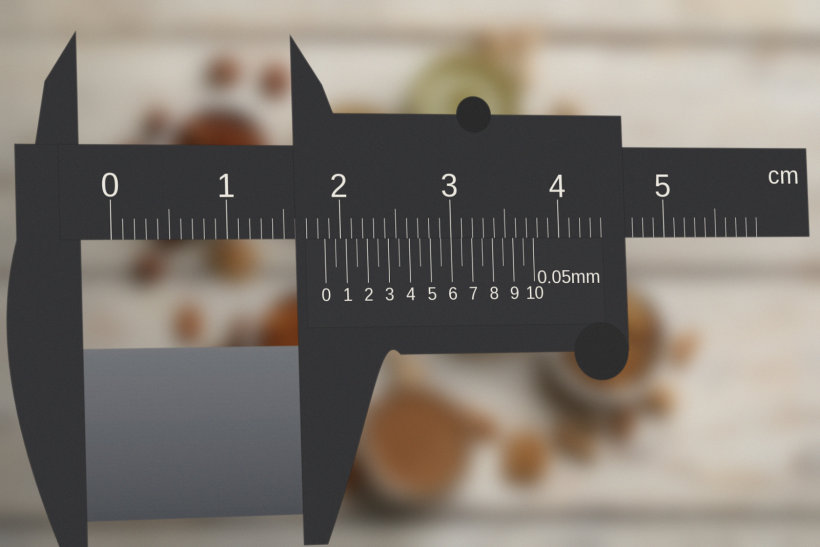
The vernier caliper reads 18.6 mm
